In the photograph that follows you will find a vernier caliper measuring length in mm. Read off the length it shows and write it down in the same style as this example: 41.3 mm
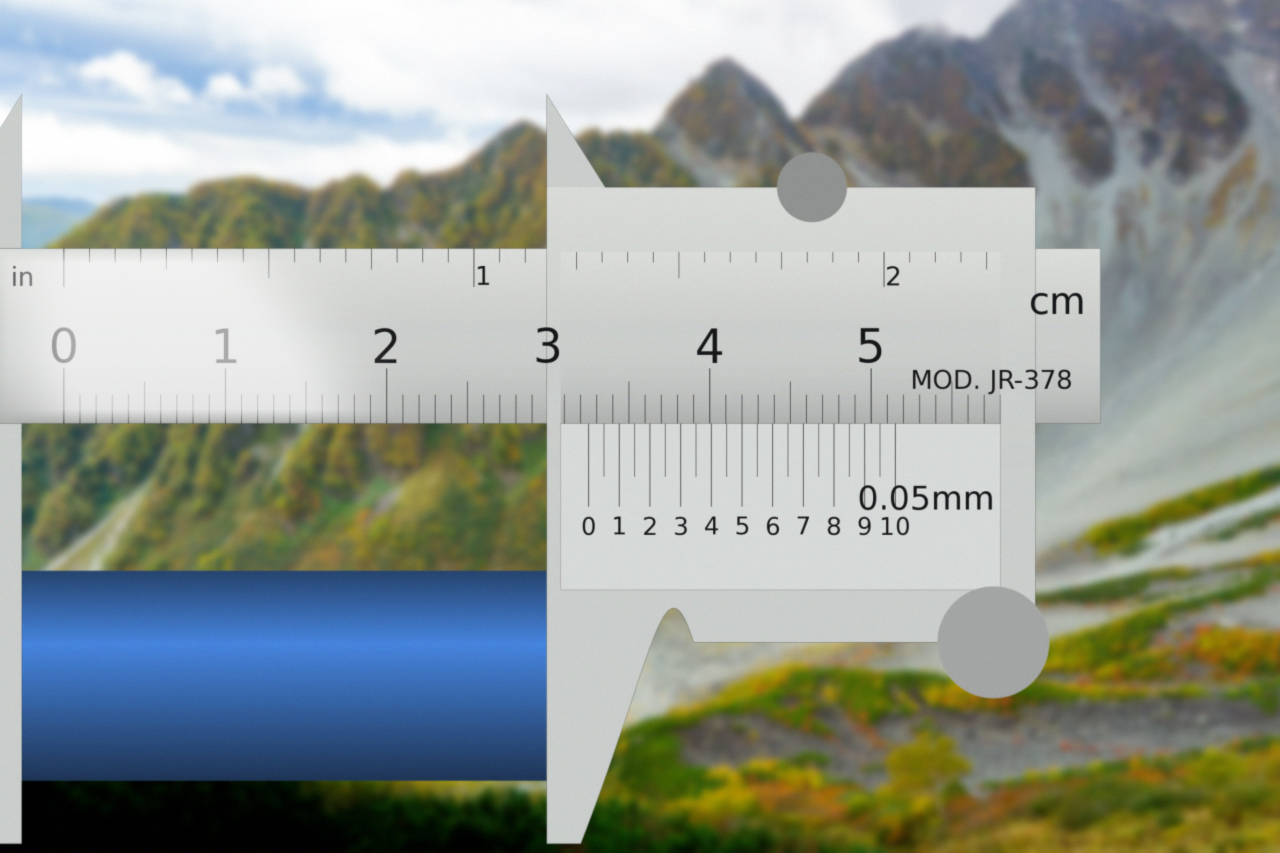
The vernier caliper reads 32.5 mm
